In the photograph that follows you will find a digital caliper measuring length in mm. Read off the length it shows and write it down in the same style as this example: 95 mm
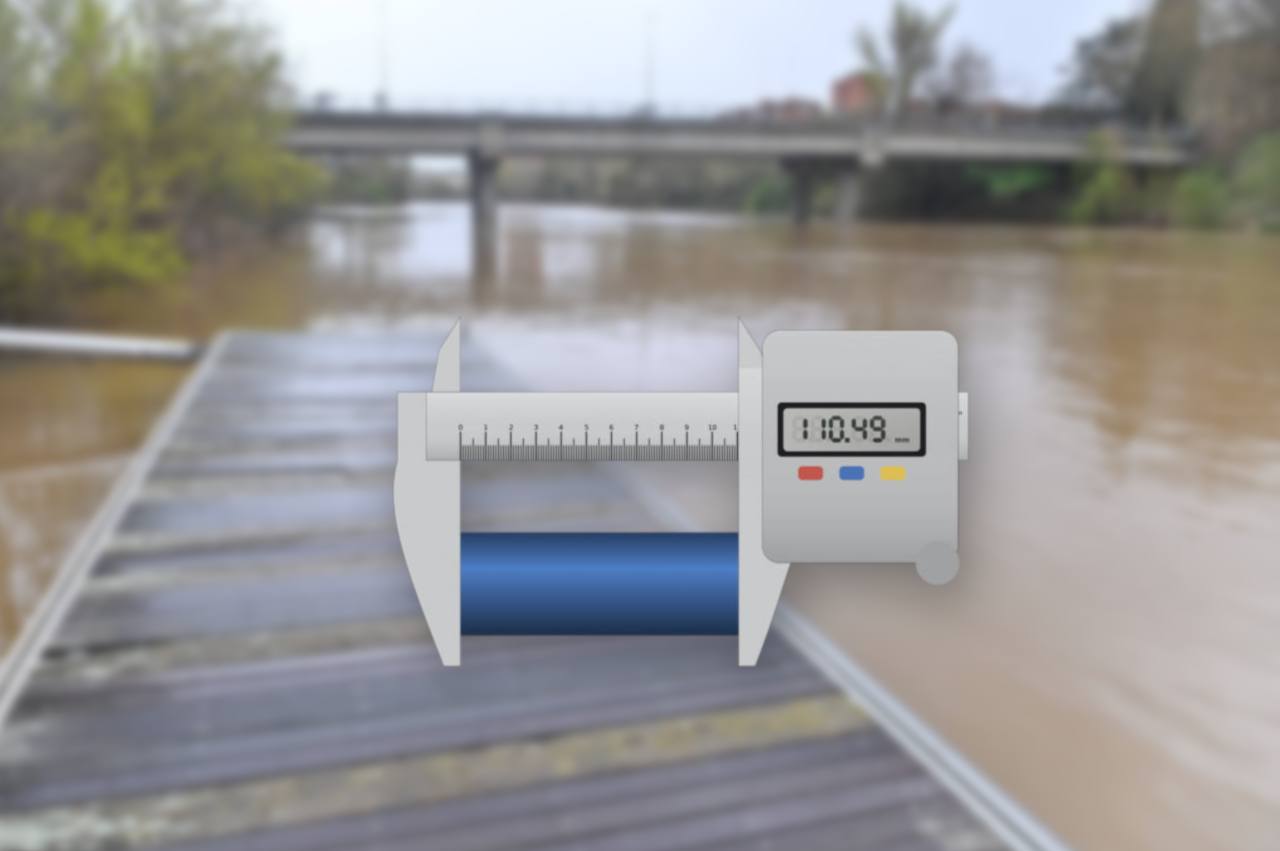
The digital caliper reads 110.49 mm
